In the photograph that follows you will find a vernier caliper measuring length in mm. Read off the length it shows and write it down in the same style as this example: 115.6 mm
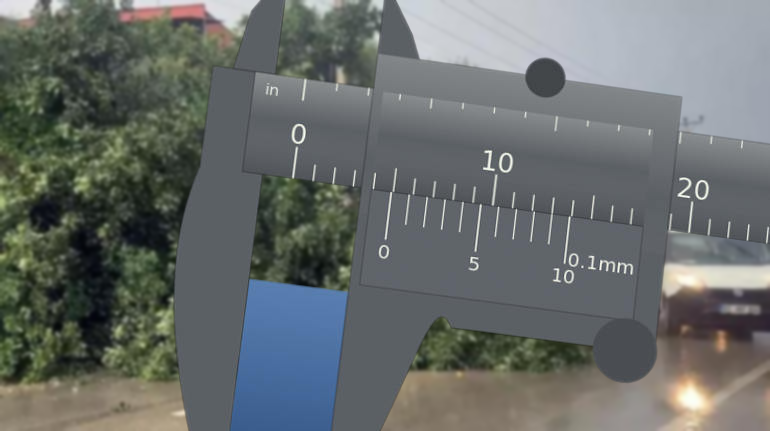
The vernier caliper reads 4.9 mm
